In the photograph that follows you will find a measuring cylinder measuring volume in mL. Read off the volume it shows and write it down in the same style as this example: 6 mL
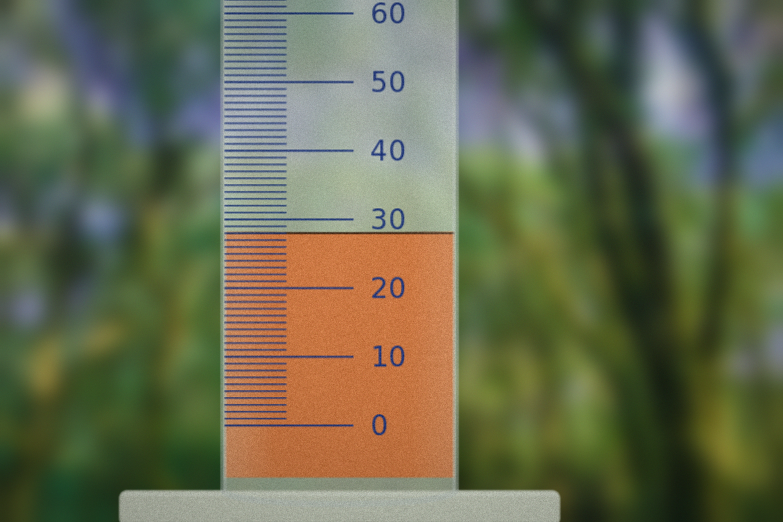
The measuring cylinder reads 28 mL
